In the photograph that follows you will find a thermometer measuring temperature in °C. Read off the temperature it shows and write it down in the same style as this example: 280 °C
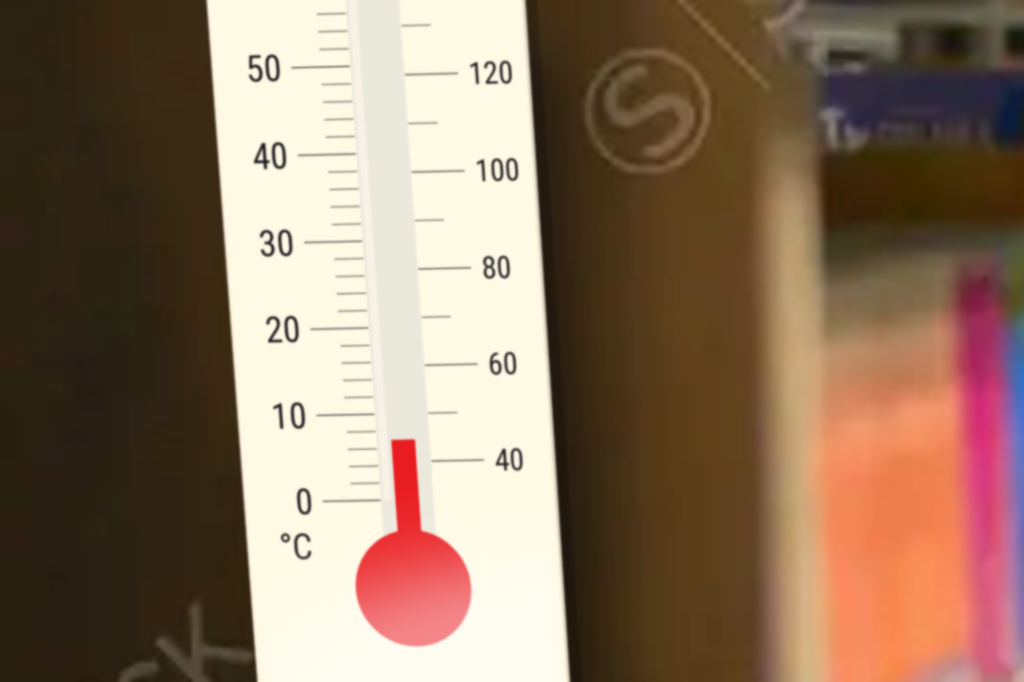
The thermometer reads 7 °C
